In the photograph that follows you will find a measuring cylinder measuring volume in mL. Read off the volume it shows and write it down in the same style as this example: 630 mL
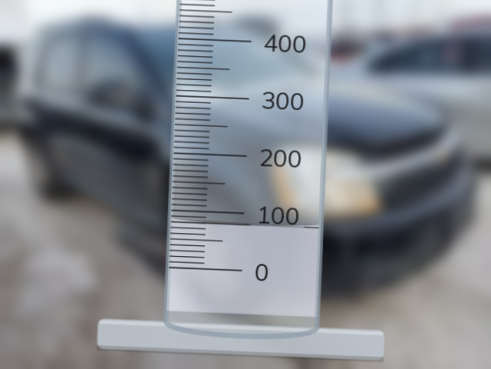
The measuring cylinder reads 80 mL
